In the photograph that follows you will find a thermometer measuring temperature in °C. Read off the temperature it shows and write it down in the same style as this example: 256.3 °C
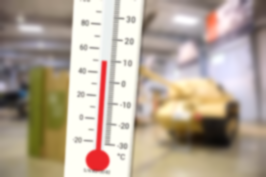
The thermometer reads 10 °C
